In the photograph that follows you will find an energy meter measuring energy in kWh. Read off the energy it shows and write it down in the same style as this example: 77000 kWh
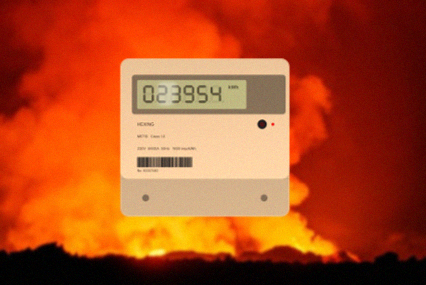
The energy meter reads 23954 kWh
